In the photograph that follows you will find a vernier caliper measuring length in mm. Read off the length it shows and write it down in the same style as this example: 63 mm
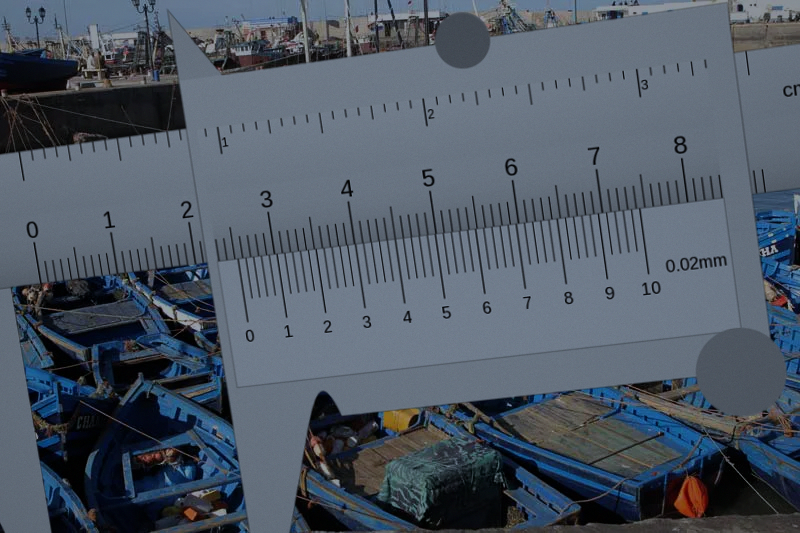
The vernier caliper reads 25.4 mm
